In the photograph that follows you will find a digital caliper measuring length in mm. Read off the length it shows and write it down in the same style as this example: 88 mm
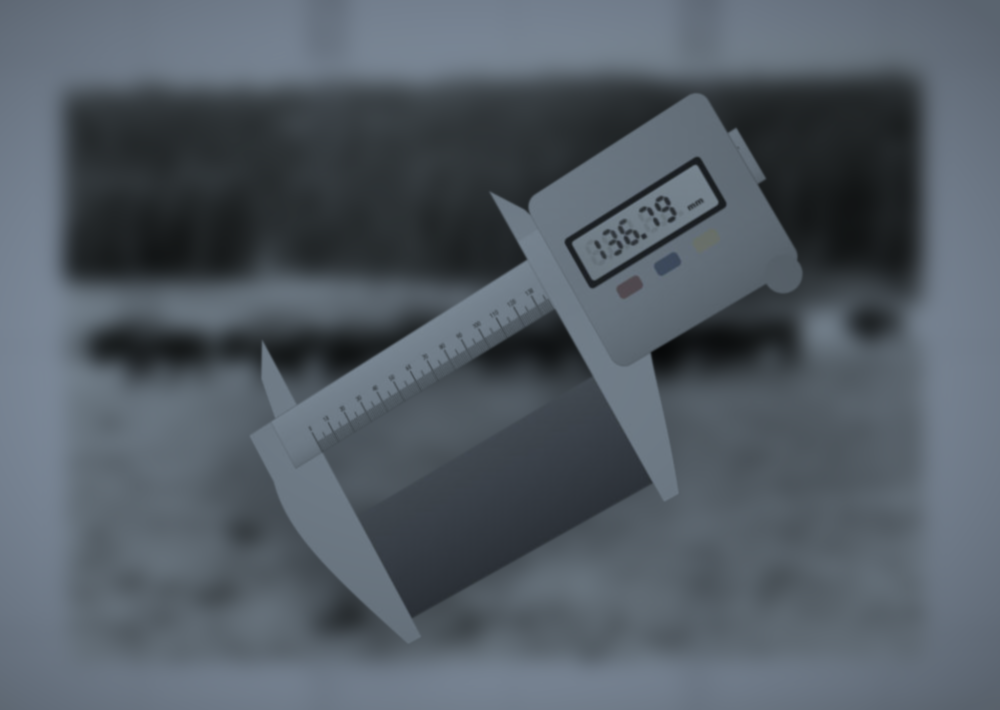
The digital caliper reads 136.79 mm
